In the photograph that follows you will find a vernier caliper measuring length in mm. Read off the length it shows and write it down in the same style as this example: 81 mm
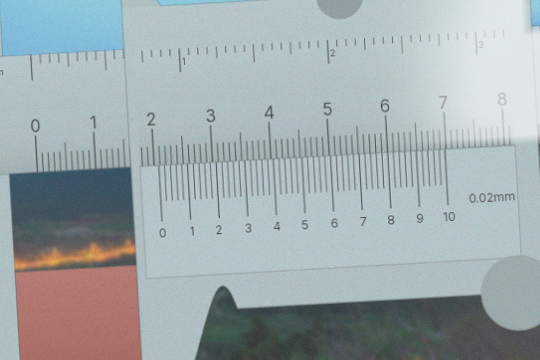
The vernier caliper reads 20.8 mm
